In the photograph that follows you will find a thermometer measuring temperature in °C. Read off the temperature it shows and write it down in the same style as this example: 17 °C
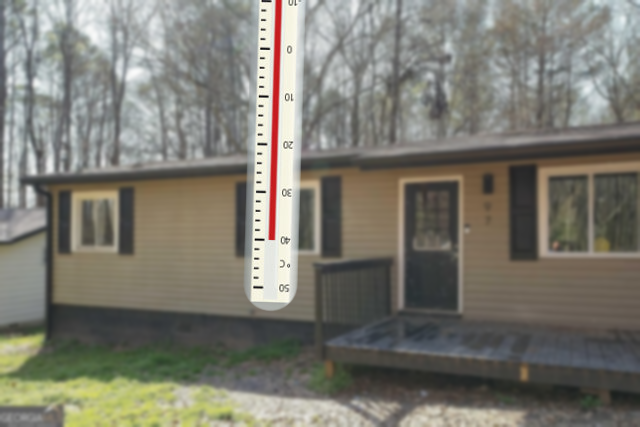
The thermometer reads 40 °C
